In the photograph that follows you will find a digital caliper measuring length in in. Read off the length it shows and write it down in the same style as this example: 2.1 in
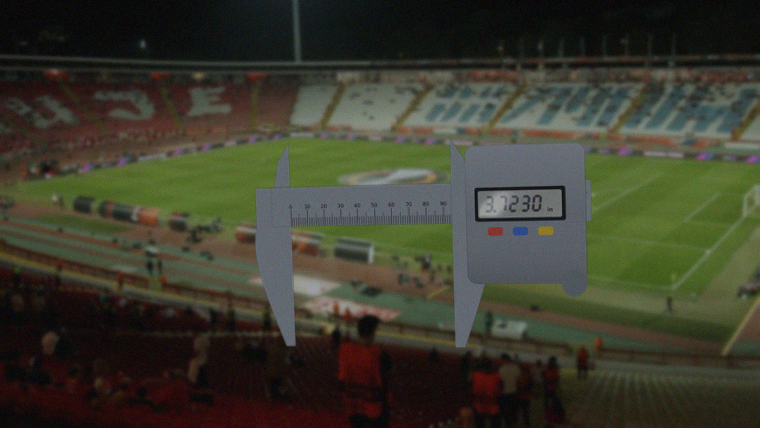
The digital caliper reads 3.7230 in
